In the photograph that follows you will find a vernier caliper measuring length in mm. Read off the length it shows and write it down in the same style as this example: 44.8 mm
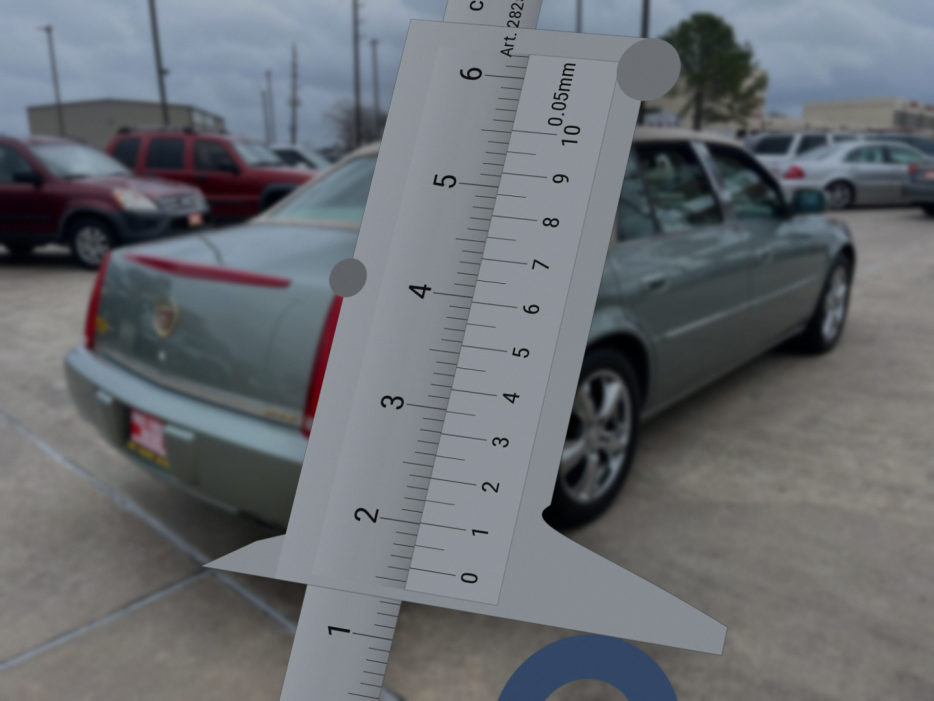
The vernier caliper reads 16.2 mm
